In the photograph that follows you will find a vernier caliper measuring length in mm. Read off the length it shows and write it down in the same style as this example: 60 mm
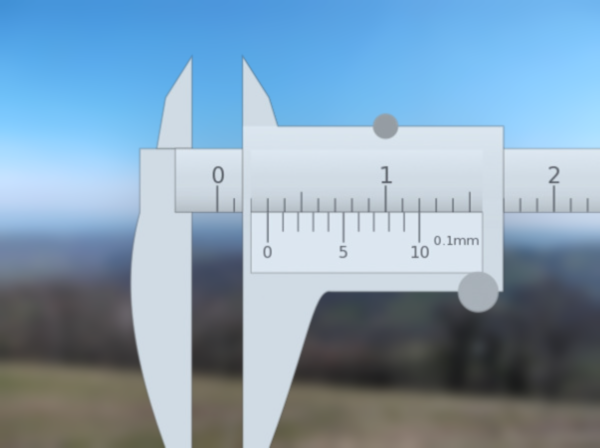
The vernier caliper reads 3.0 mm
